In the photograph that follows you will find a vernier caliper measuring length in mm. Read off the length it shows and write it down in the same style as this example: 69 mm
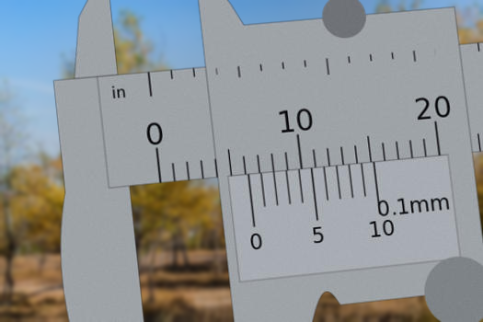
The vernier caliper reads 6.2 mm
